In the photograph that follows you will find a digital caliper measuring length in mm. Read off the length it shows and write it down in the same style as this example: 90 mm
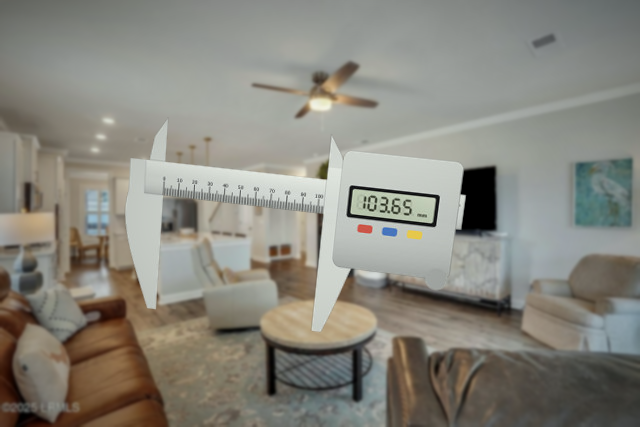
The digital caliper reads 103.65 mm
